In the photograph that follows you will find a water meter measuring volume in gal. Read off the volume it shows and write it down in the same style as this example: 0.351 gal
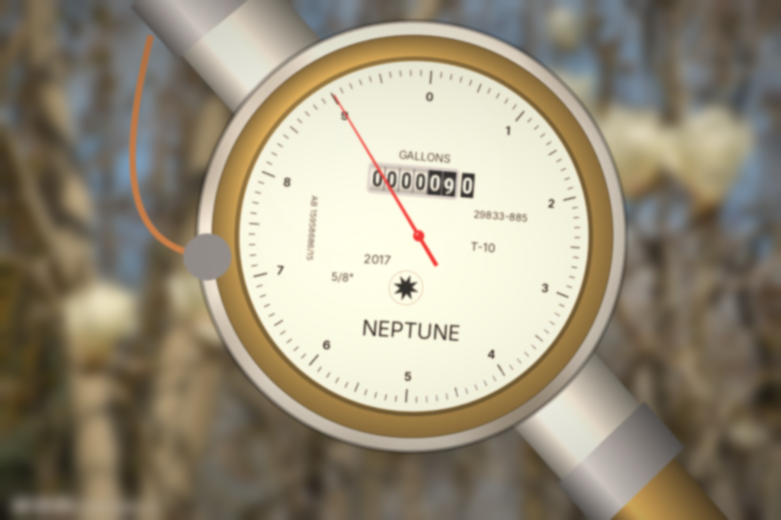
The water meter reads 89.0 gal
